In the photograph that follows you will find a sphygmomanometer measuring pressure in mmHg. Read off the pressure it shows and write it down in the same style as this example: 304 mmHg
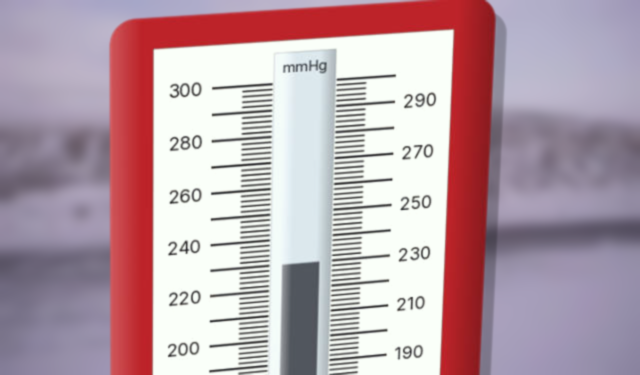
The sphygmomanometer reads 230 mmHg
